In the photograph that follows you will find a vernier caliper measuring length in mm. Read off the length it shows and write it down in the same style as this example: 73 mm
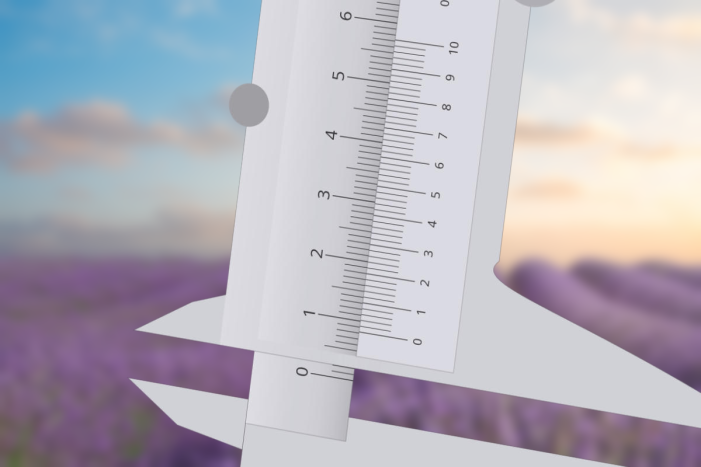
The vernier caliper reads 8.2 mm
